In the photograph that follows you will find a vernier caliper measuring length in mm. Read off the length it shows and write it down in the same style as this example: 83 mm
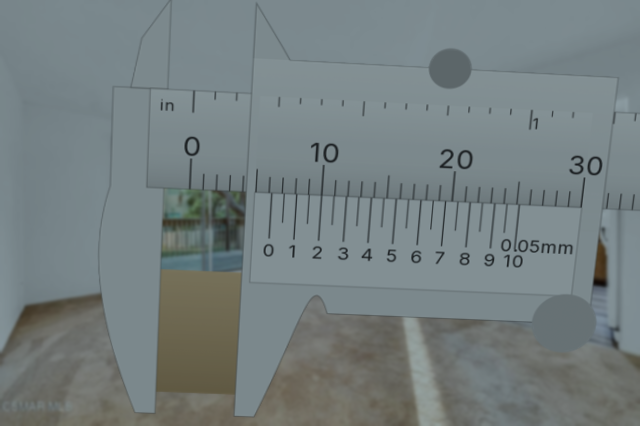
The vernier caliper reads 6.2 mm
